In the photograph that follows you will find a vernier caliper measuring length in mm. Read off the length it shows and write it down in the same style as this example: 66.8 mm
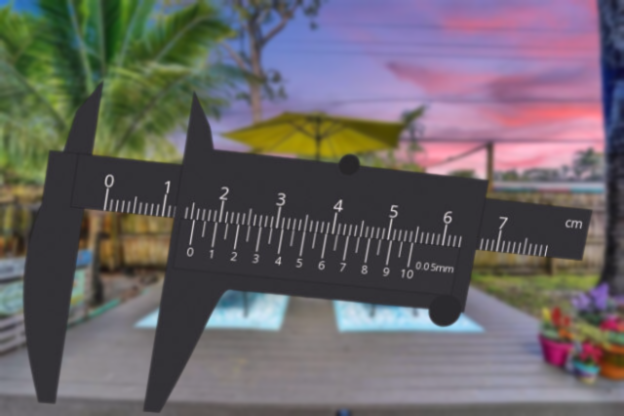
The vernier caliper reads 15.5 mm
